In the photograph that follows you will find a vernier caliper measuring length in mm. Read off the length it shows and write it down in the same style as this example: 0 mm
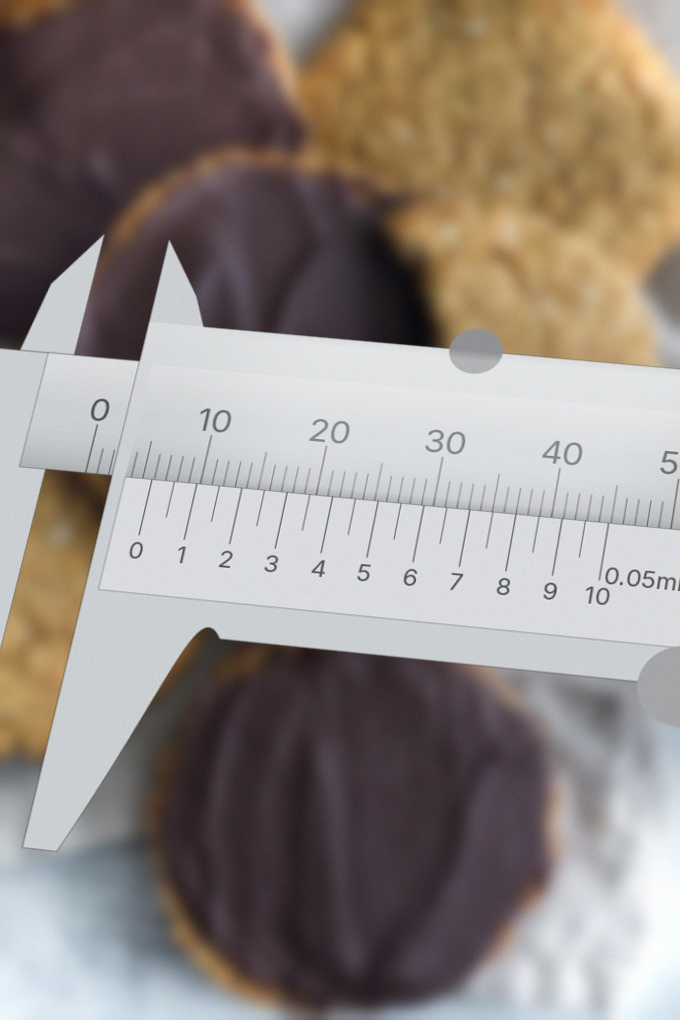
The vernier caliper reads 5.8 mm
